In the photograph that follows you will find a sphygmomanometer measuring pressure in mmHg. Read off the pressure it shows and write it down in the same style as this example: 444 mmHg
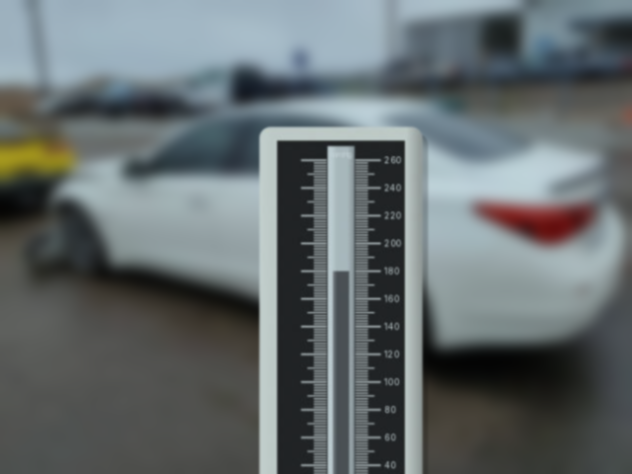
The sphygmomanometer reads 180 mmHg
